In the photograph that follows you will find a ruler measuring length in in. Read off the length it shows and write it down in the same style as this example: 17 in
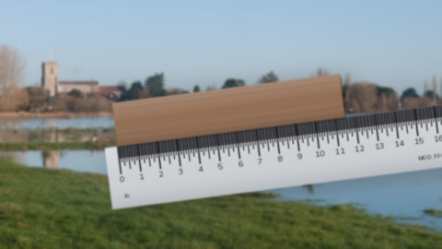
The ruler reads 11.5 in
